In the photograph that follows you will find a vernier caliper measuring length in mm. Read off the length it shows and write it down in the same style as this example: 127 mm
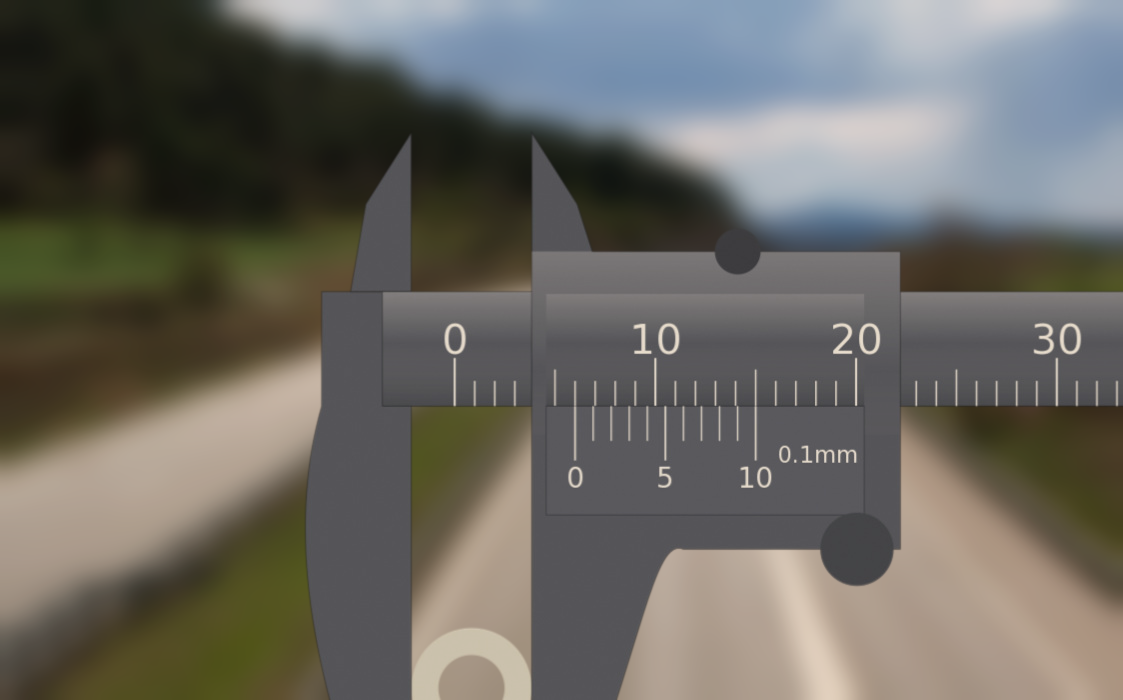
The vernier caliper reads 6.0 mm
